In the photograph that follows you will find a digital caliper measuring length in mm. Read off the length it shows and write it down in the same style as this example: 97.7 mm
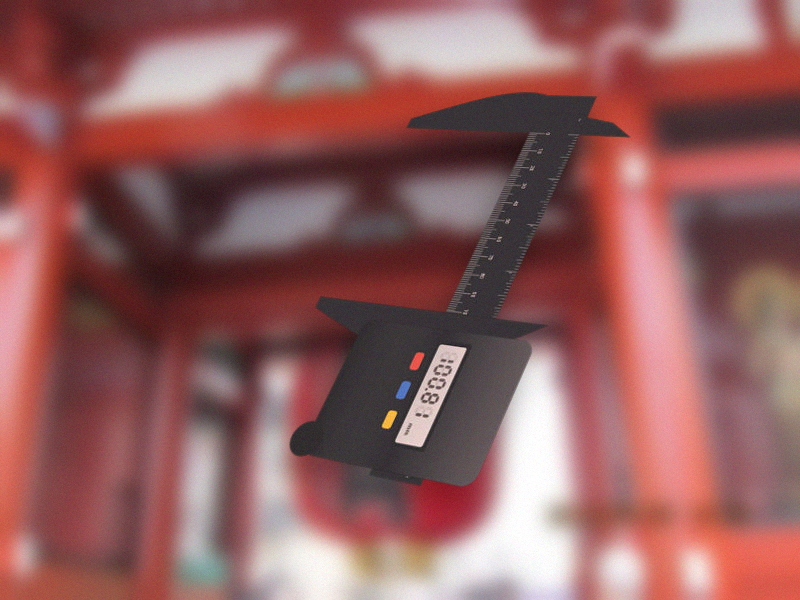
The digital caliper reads 100.81 mm
